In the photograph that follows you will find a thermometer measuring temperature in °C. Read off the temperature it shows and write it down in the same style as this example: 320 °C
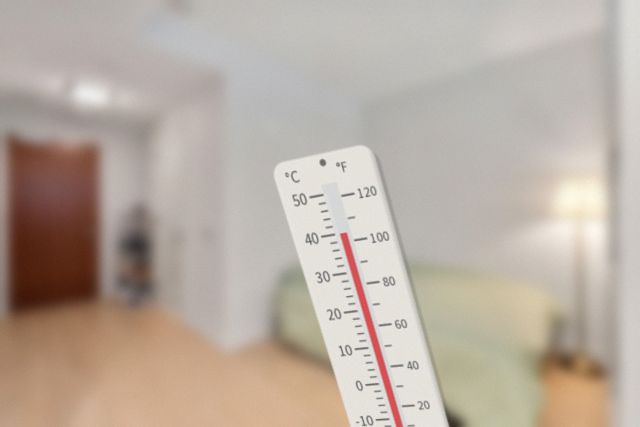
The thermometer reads 40 °C
